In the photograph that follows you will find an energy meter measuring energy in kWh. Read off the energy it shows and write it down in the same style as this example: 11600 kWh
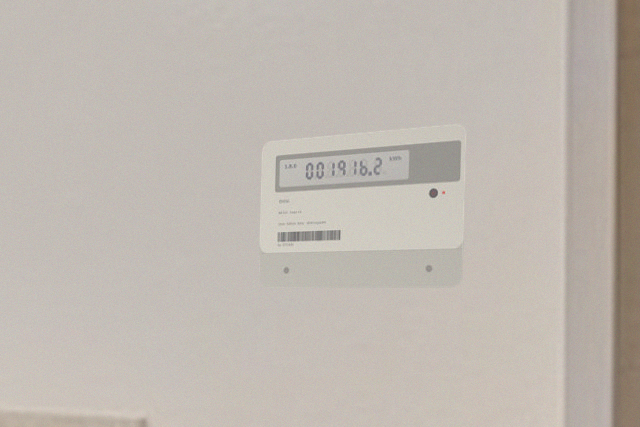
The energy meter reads 1916.2 kWh
